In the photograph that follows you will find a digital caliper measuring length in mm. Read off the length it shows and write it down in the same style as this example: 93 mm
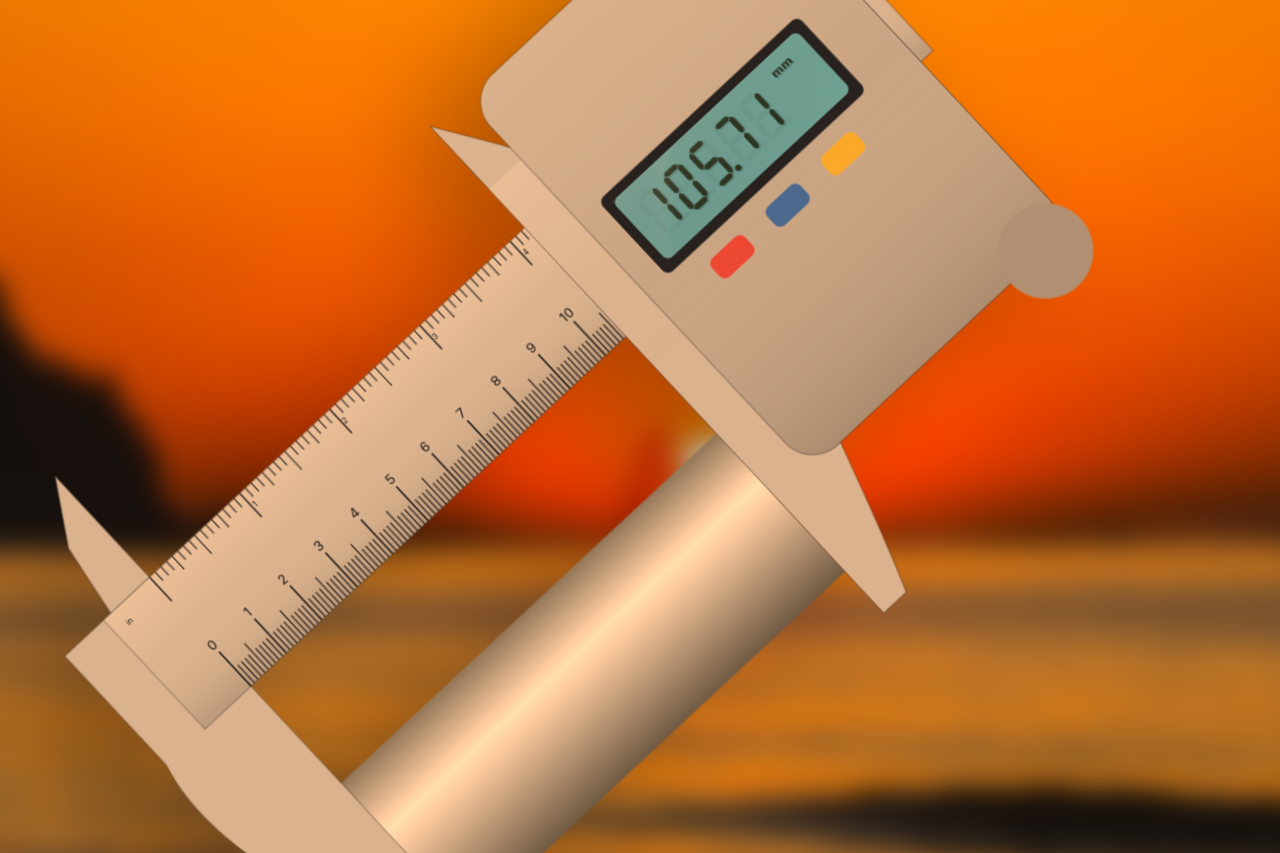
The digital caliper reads 105.71 mm
